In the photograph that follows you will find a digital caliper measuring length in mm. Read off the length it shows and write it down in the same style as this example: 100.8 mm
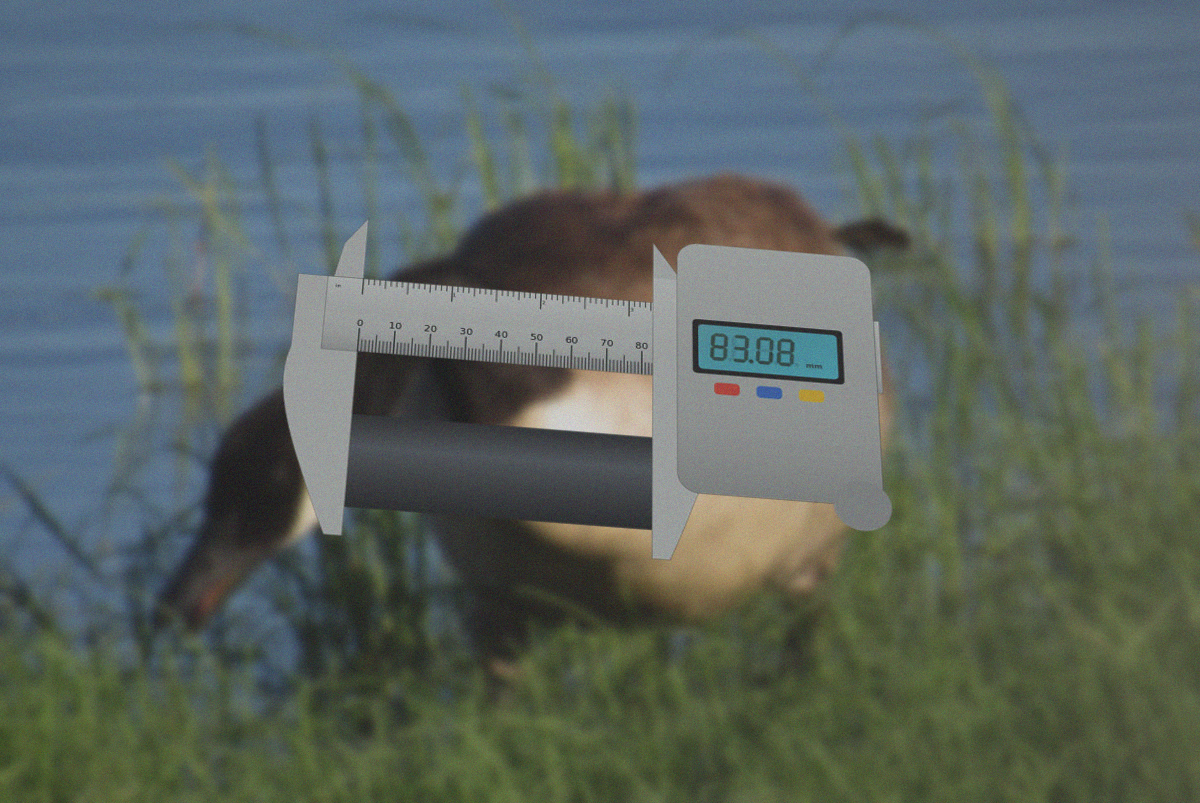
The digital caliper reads 83.08 mm
